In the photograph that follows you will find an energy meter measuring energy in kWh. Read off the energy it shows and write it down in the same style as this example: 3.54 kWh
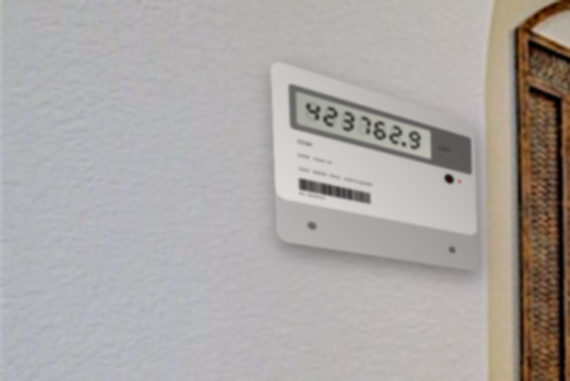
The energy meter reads 423762.9 kWh
